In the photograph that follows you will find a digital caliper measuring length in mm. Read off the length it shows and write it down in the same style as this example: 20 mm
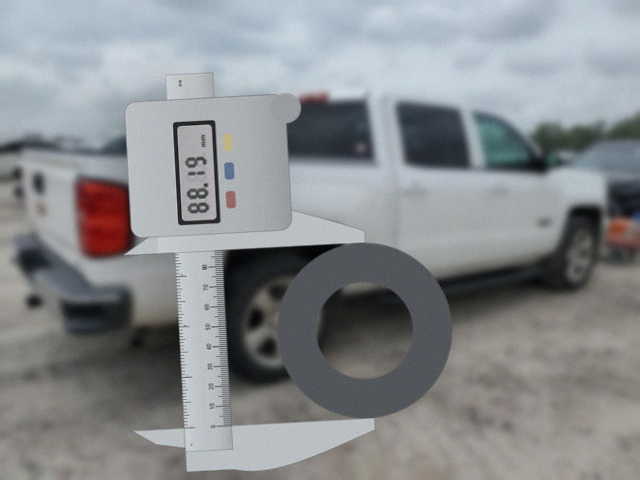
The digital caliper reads 88.19 mm
